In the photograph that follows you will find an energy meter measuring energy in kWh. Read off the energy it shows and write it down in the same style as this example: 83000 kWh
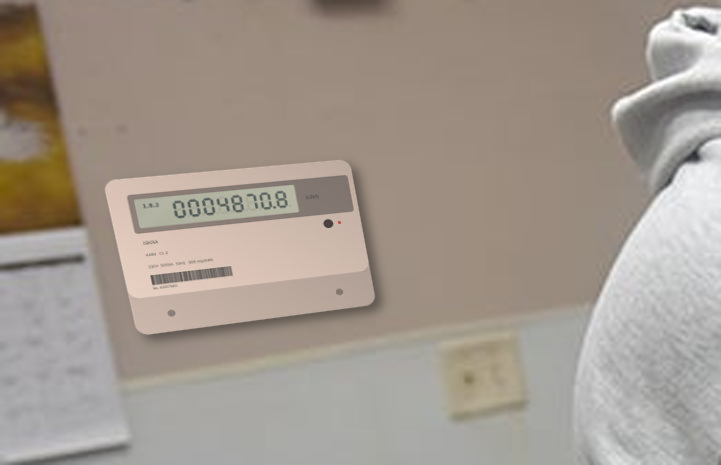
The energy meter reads 4870.8 kWh
